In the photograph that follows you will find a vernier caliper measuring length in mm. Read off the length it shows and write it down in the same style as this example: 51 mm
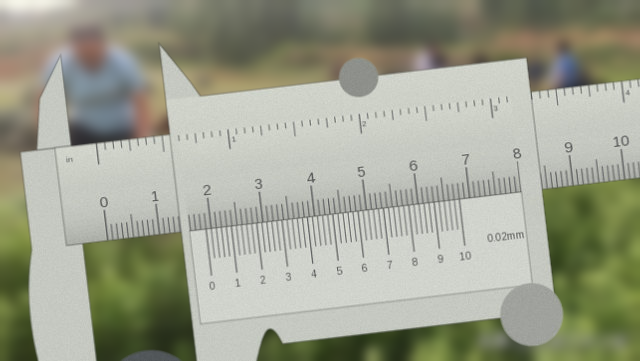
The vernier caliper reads 19.0 mm
